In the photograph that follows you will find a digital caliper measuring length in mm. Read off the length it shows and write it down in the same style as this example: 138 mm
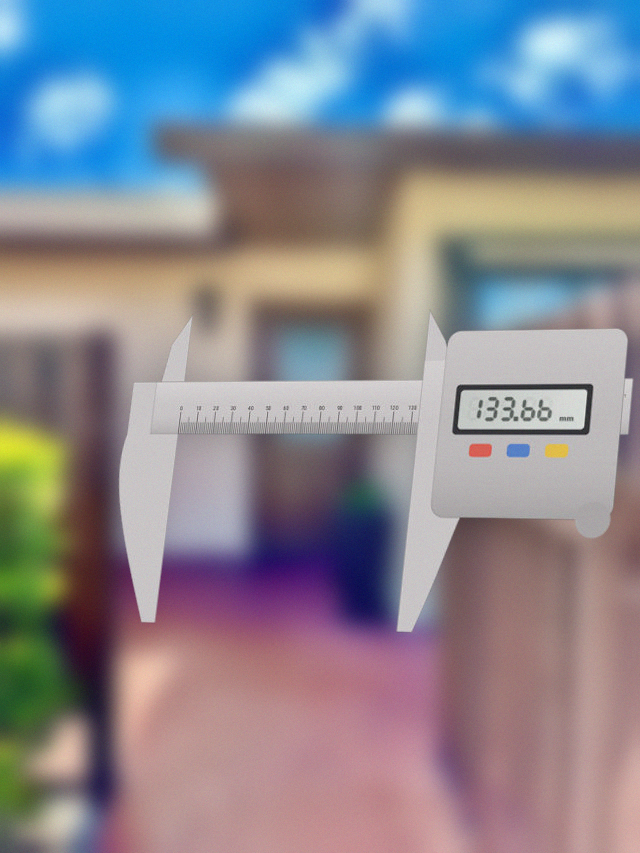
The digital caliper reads 133.66 mm
